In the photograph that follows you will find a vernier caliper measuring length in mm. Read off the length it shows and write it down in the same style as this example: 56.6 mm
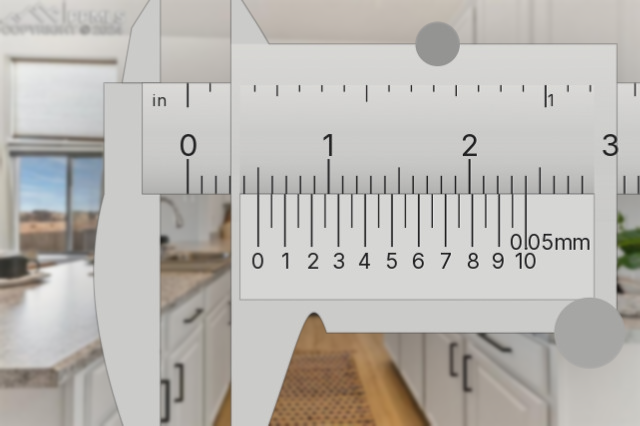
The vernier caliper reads 5.0 mm
